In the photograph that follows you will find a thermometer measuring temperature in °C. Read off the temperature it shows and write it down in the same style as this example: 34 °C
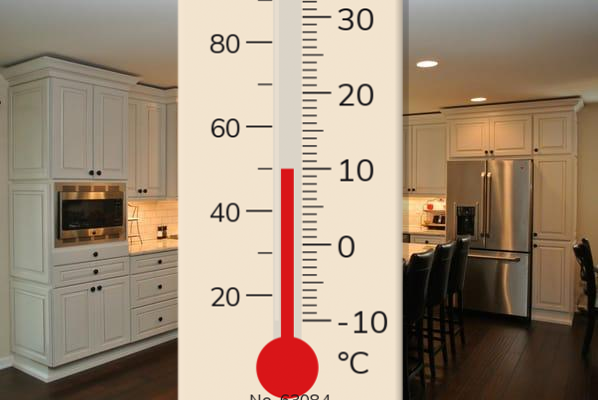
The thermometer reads 10 °C
